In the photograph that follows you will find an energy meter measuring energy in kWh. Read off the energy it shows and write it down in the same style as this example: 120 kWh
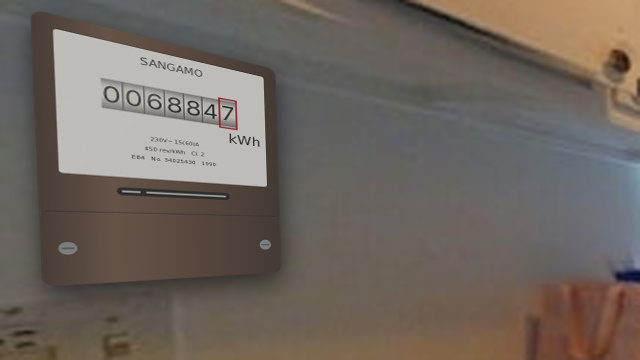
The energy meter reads 6884.7 kWh
